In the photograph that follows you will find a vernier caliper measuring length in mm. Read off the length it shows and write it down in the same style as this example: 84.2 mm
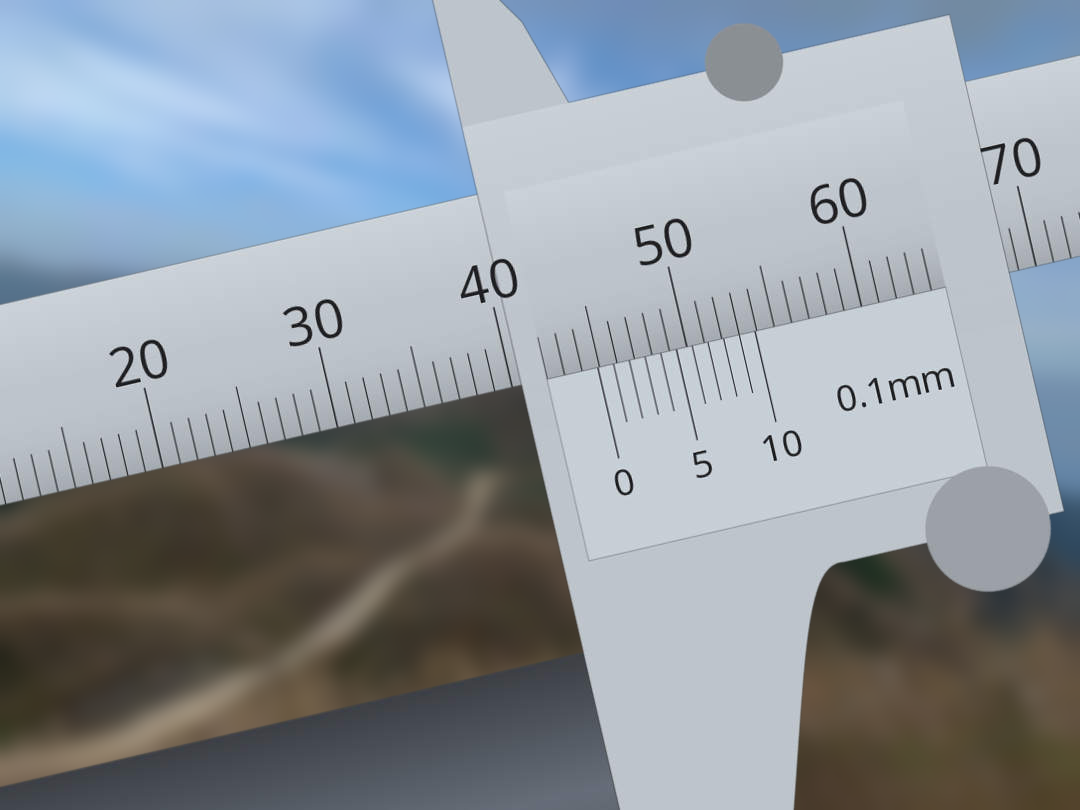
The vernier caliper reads 44.9 mm
